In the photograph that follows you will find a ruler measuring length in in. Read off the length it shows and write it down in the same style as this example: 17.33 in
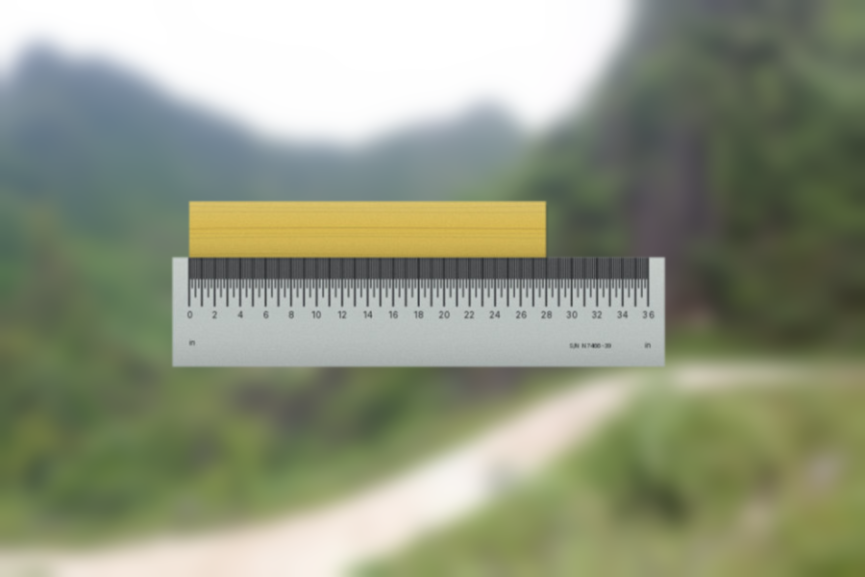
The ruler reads 28 in
